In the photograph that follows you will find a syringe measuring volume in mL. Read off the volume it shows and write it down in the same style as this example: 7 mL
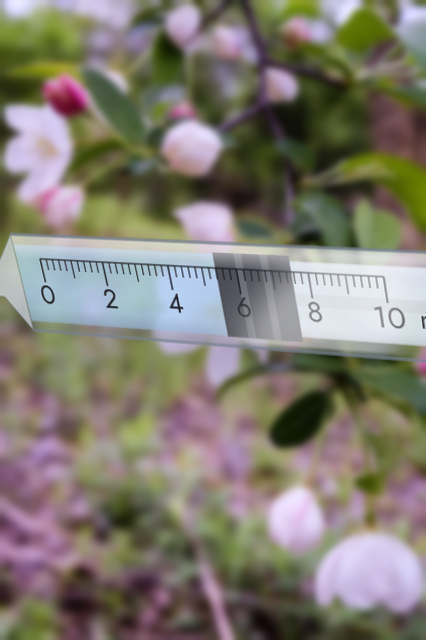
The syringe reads 5.4 mL
